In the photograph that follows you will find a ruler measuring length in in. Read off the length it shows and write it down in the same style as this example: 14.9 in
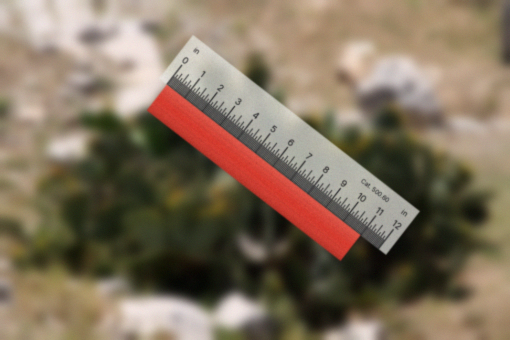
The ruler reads 11 in
